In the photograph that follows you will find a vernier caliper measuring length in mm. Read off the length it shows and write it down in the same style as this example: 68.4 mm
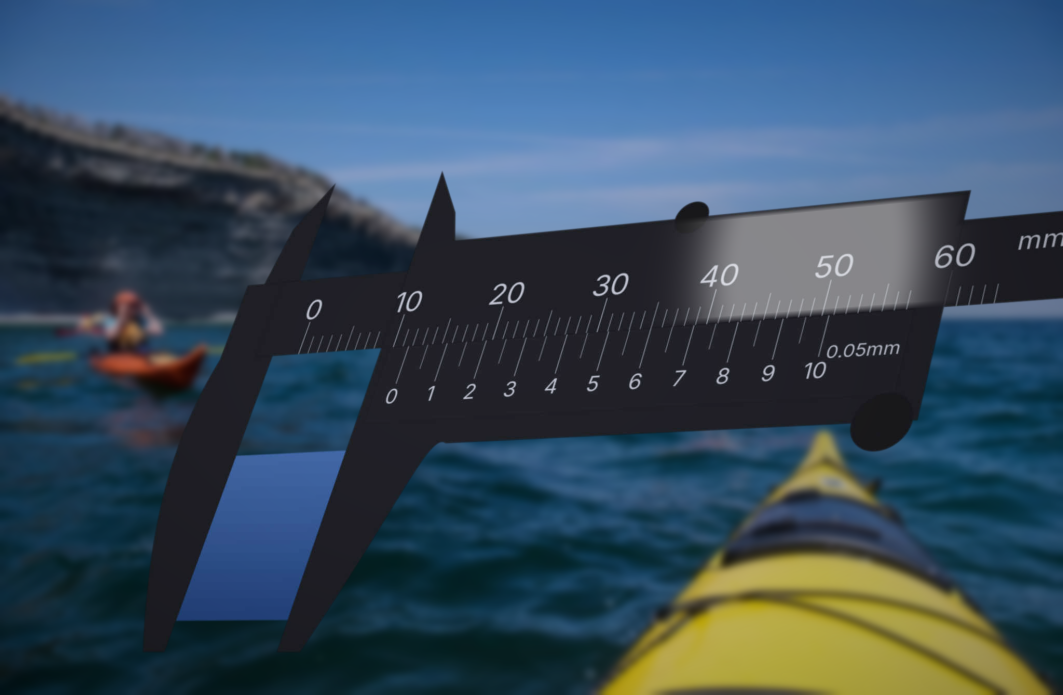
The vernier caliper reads 11.6 mm
